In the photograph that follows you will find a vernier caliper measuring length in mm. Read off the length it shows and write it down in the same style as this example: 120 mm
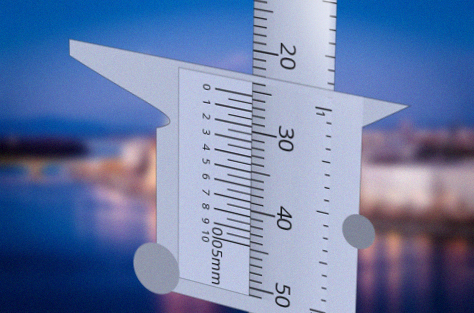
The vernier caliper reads 25.6 mm
